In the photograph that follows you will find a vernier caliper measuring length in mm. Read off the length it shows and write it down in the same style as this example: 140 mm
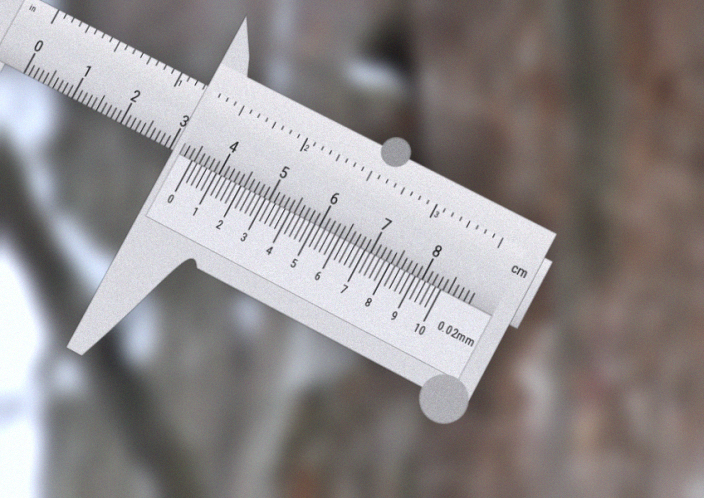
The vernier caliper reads 34.6 mm
